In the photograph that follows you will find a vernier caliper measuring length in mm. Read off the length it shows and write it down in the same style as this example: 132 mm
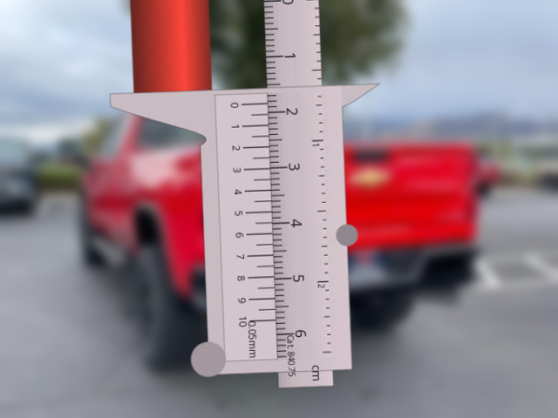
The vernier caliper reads 18.4 mm
